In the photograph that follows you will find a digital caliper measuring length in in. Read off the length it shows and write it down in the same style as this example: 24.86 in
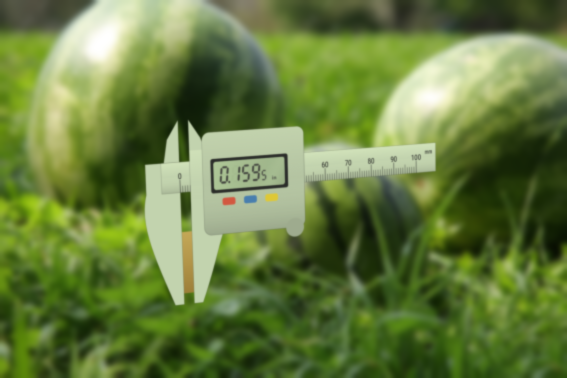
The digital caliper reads 0.1595 in
